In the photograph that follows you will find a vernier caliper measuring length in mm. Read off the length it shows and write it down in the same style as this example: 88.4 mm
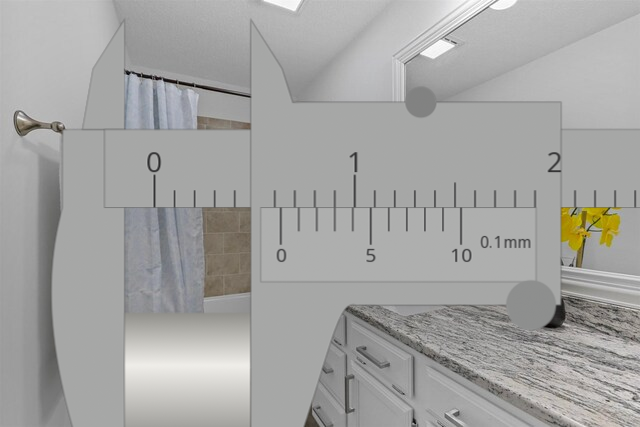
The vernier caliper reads 6.3 mm
